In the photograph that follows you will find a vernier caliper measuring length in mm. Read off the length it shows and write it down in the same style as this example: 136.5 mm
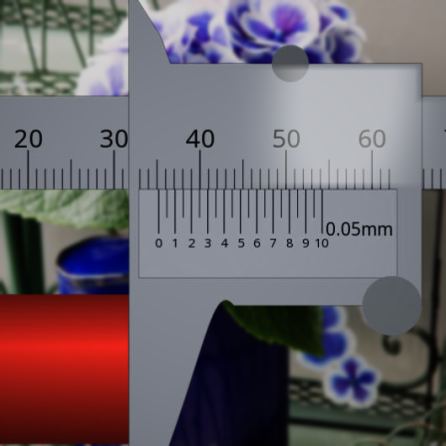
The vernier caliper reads 35.2 mm
